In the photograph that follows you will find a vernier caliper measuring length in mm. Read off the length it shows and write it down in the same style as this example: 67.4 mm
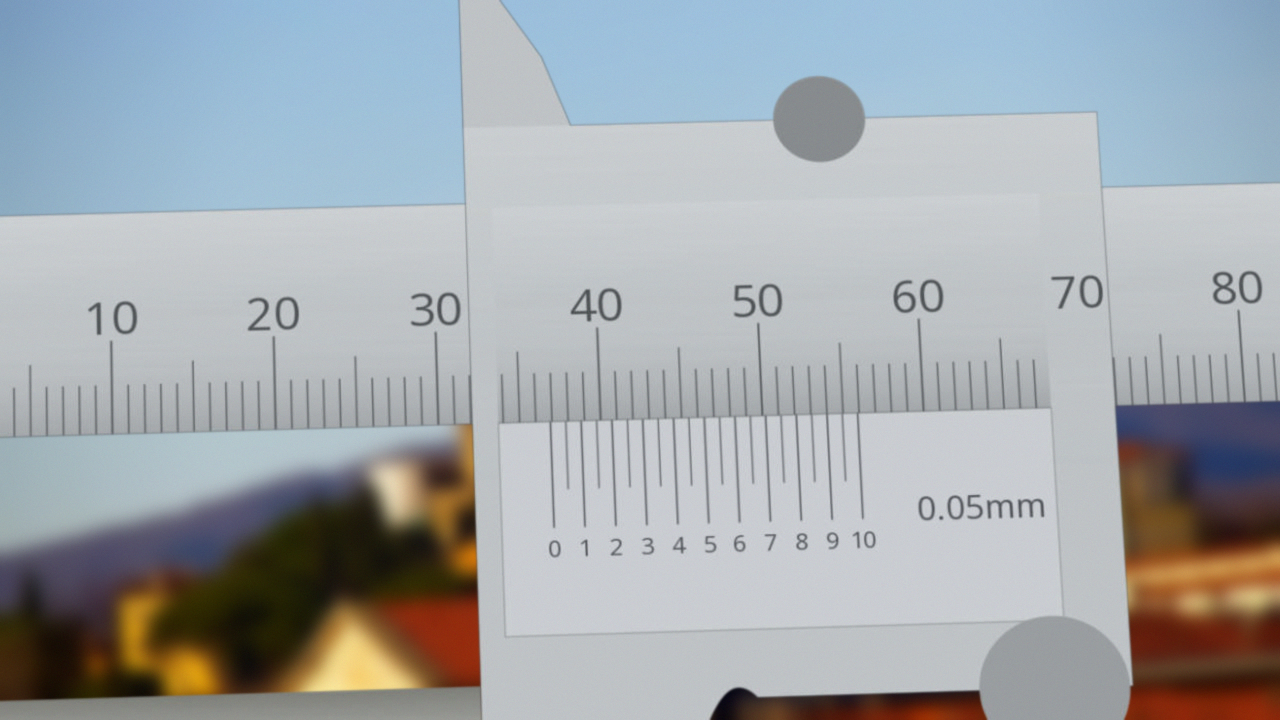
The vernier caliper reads 36.9 mm
